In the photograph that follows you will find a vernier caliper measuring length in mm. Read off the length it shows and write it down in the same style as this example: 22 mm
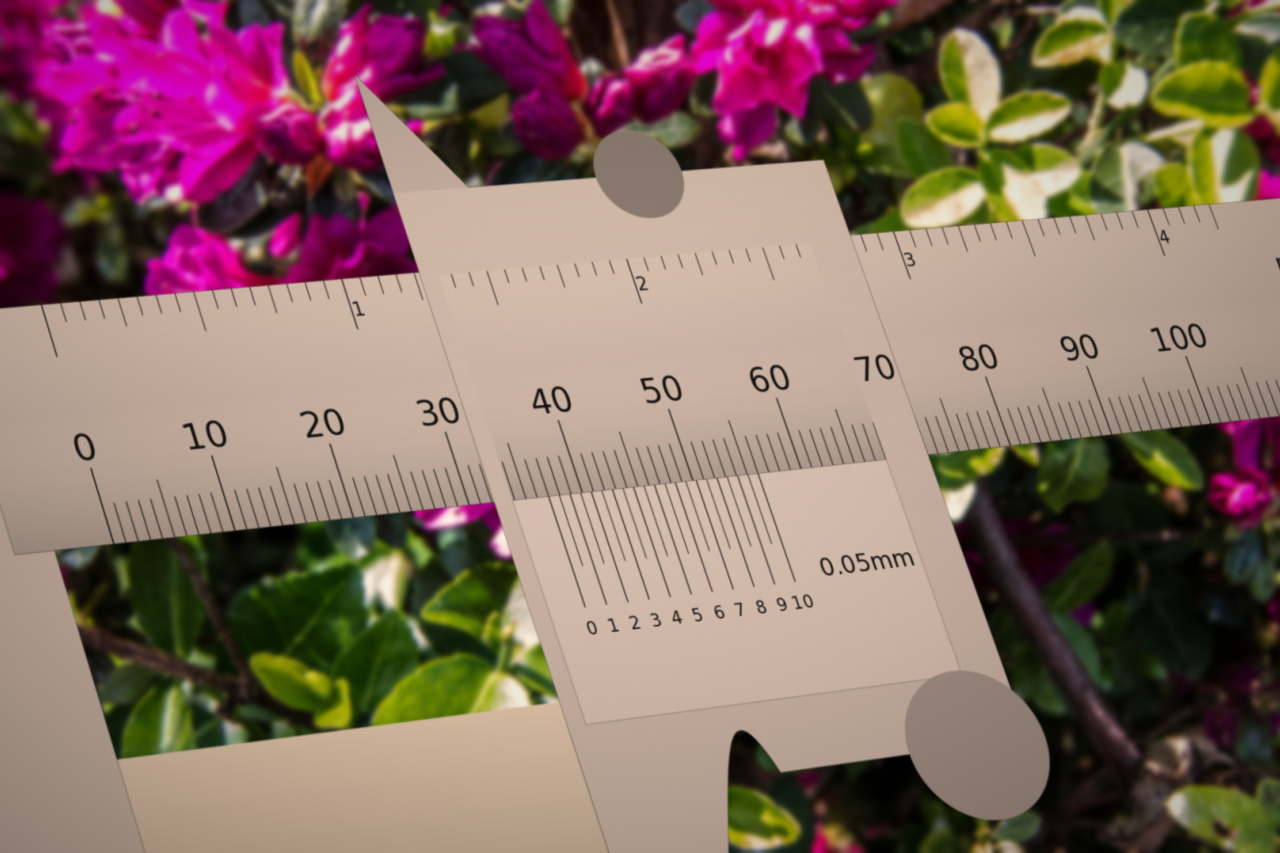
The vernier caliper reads 37.0 mm
